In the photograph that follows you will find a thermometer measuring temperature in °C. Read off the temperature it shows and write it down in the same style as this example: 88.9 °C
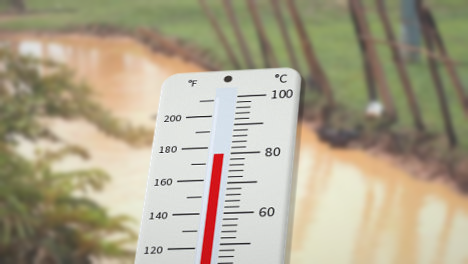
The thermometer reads 80 °C
